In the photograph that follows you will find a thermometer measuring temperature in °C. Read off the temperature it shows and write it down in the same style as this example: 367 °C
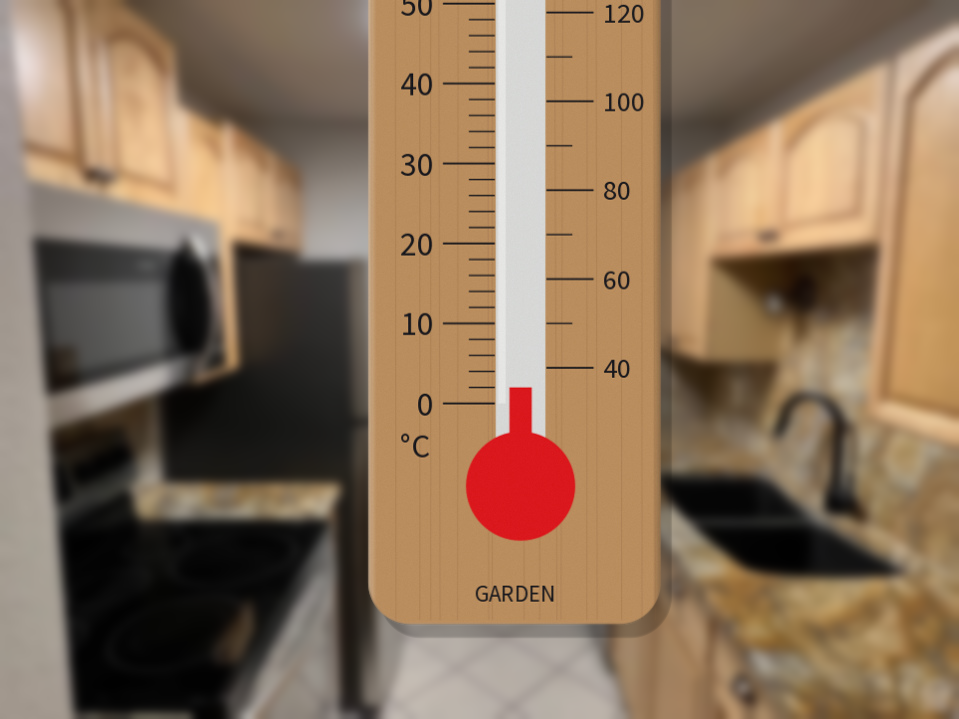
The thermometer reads 2 °C
